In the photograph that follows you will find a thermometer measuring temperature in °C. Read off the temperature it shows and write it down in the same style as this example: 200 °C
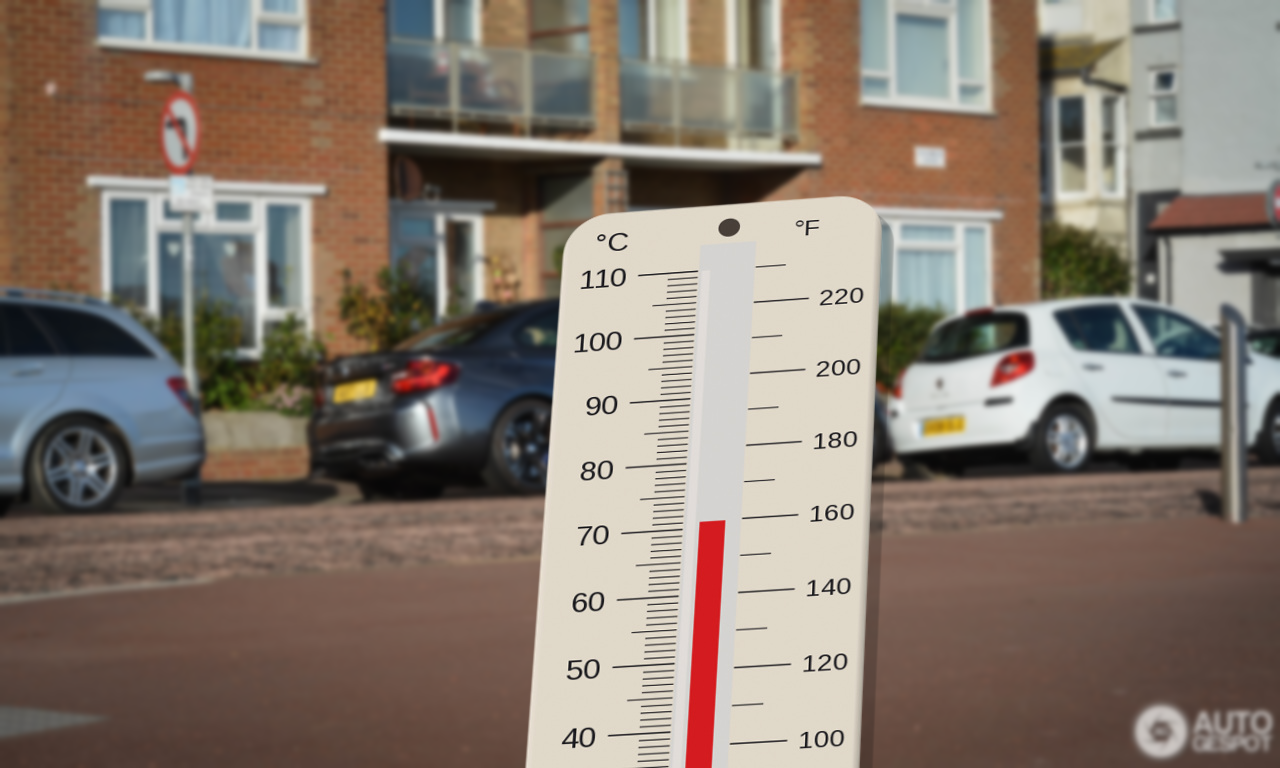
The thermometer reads 71 °C
